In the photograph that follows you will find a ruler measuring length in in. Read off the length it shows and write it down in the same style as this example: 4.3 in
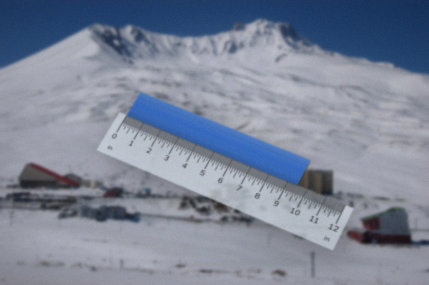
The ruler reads 9.5 in
